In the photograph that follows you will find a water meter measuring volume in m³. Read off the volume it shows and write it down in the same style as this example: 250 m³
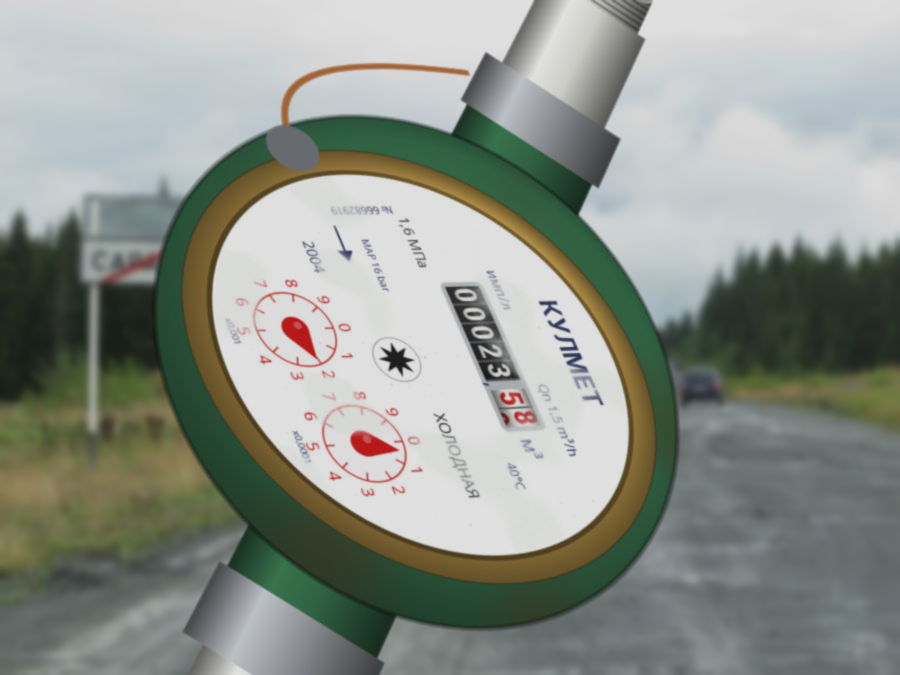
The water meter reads 23.5820 m³
